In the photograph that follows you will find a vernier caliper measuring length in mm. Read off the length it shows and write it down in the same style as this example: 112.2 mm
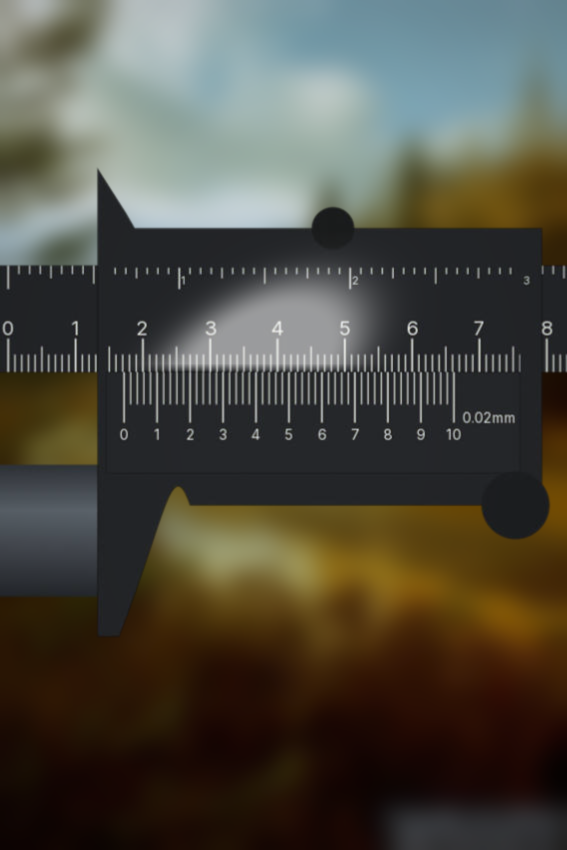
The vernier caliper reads 17.2 mm
